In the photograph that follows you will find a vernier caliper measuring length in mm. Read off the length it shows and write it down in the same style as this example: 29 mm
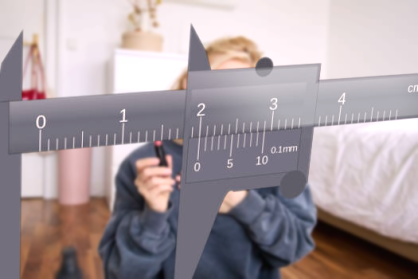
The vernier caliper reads 20.0 mm
